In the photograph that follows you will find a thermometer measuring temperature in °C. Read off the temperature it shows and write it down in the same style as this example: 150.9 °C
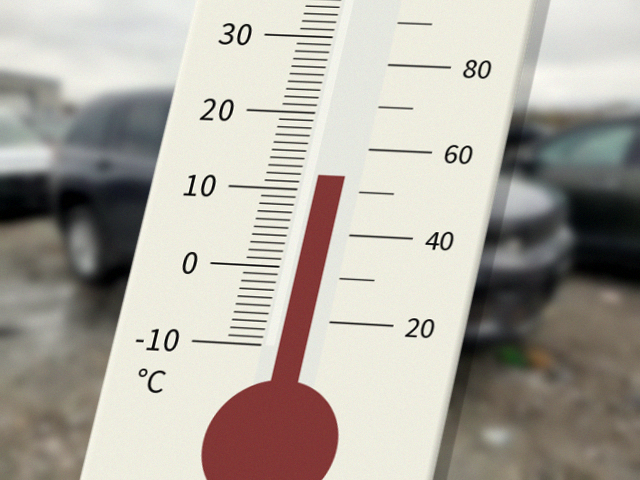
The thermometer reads 12 °C
